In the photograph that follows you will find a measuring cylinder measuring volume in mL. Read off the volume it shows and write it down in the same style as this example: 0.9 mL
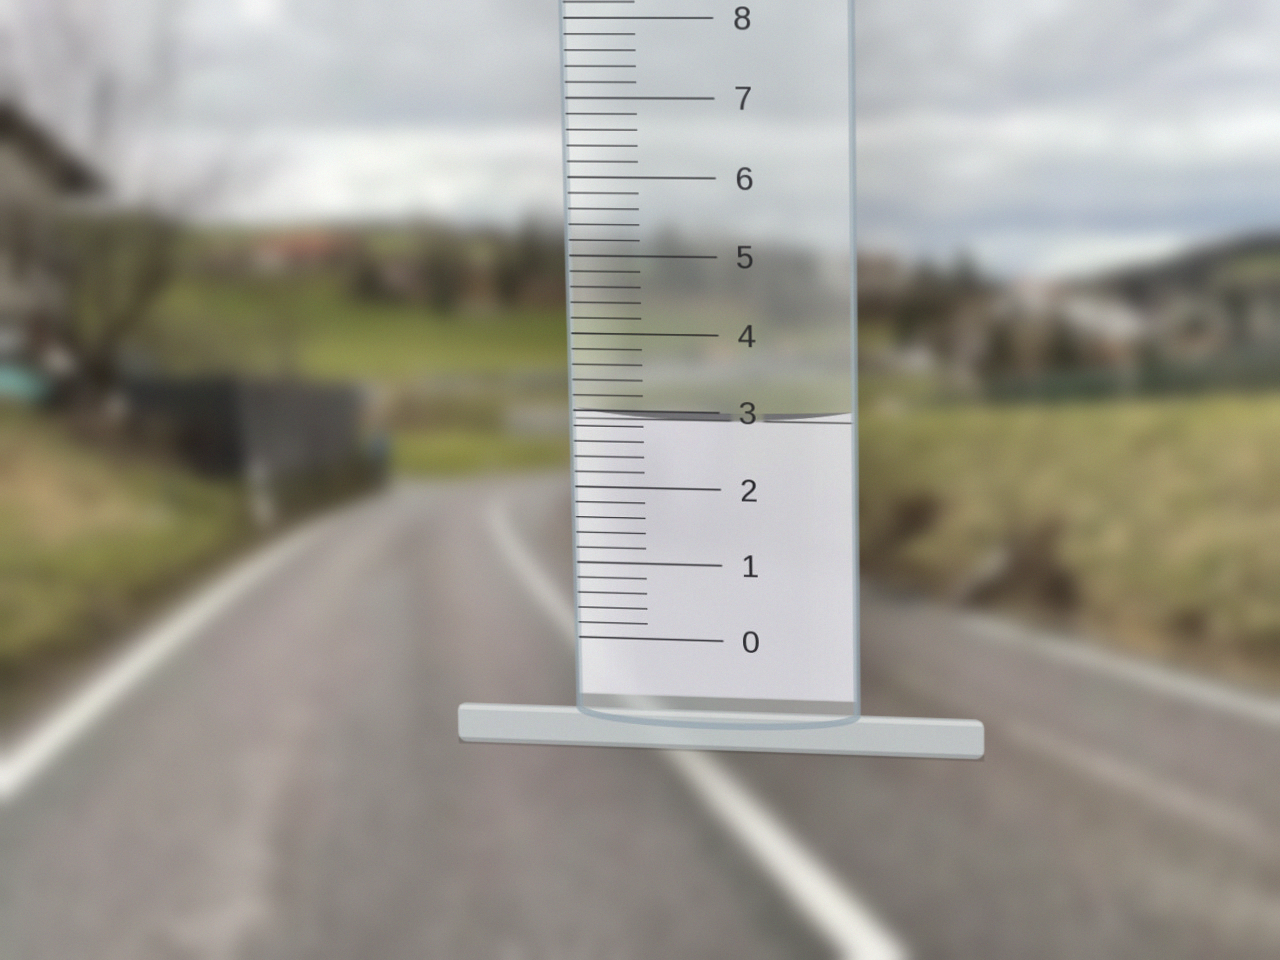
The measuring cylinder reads 2.9 mL
